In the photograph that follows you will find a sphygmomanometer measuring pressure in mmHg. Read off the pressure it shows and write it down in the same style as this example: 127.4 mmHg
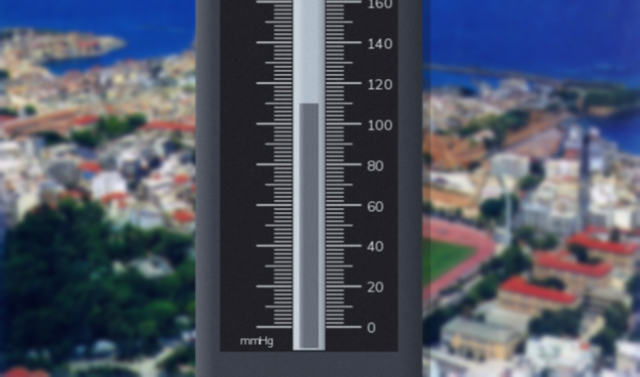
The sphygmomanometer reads 110 mmHg
